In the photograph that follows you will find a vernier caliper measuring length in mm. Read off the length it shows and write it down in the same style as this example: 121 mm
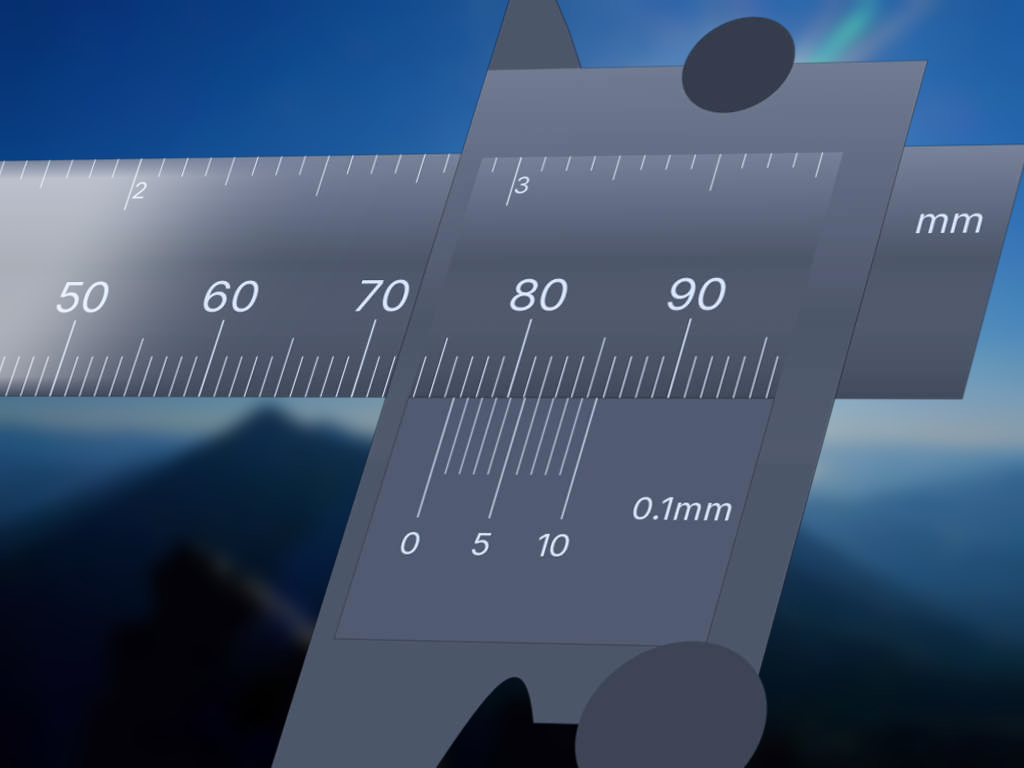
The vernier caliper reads 76.6 mm
